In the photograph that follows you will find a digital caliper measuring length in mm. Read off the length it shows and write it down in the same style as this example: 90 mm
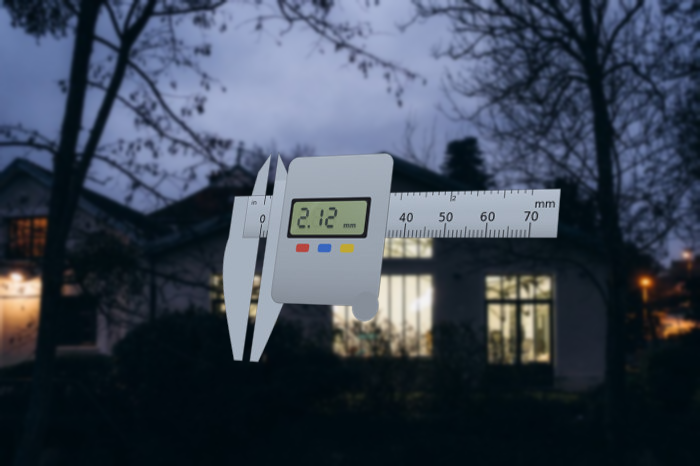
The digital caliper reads 2.12 mm
